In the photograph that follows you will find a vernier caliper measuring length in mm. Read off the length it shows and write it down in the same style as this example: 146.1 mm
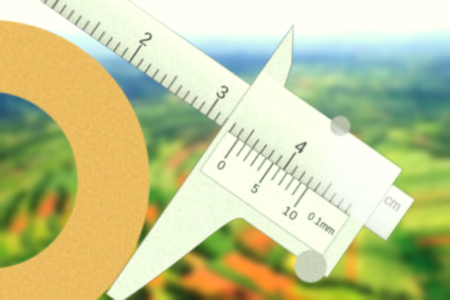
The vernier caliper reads 34.2 mm
